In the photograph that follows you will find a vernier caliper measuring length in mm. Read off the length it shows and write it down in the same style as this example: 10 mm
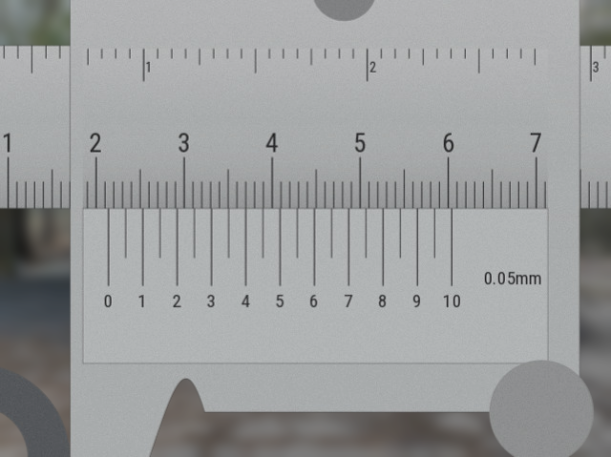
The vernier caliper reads 21.4 mm
